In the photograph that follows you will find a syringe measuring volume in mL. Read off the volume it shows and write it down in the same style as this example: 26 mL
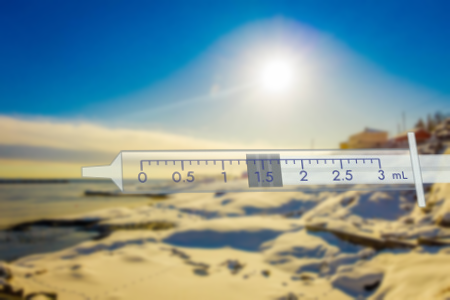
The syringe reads 1.3 mL
